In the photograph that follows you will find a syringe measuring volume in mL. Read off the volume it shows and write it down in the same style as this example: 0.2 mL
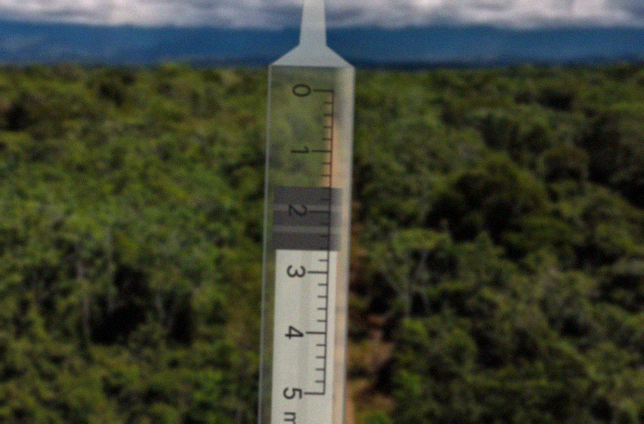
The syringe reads 1.6 mL
